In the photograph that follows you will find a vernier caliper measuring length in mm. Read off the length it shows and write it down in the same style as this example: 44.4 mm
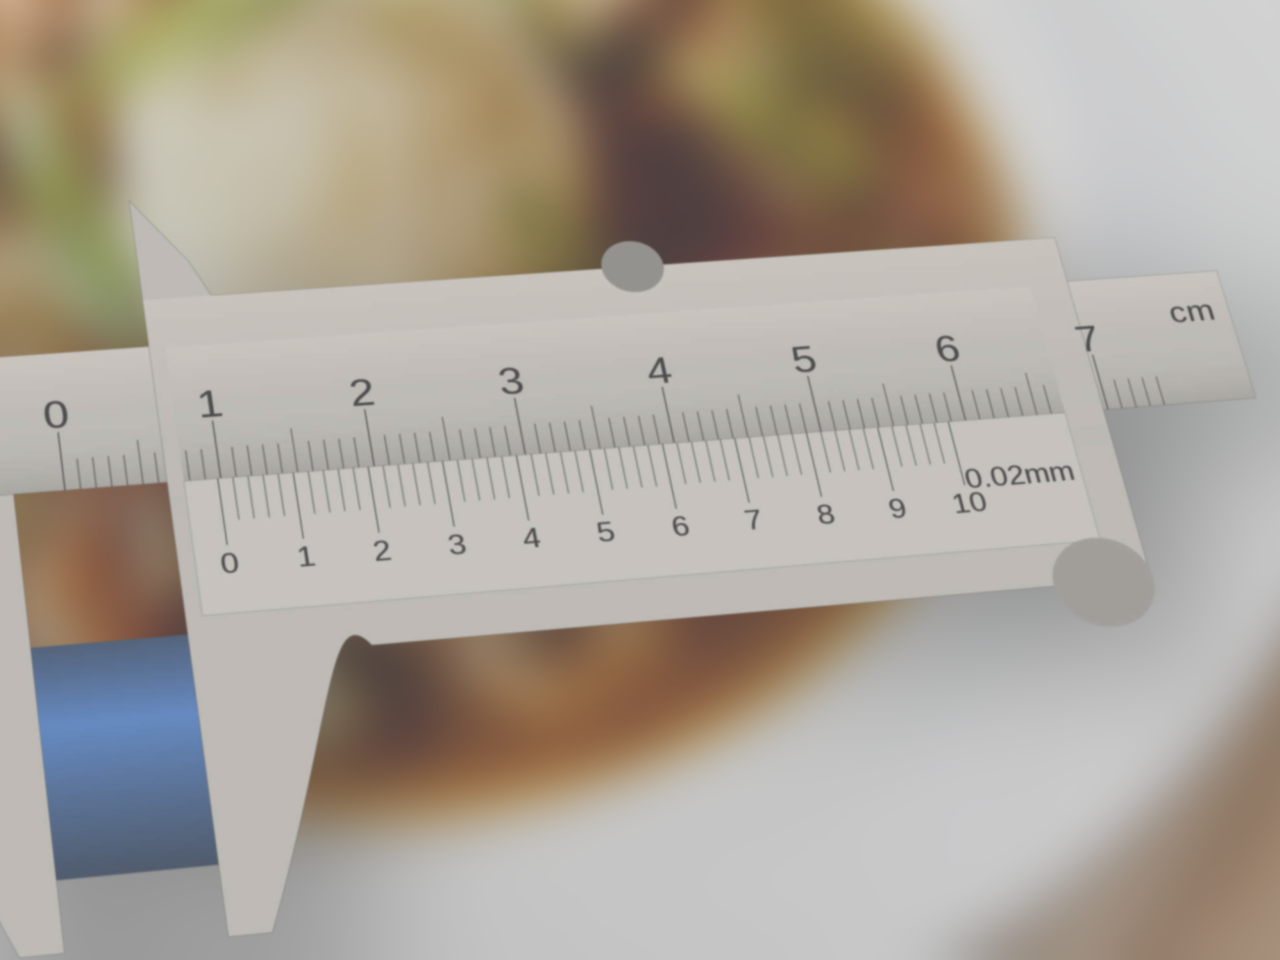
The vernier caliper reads 9.8 mm
